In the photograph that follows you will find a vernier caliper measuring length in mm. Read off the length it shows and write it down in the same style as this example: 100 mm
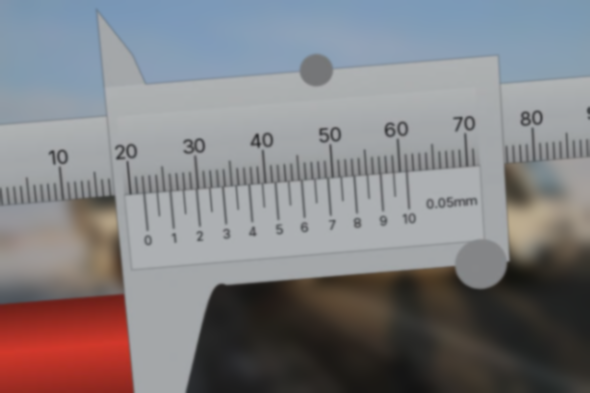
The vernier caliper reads 22.0 mm
